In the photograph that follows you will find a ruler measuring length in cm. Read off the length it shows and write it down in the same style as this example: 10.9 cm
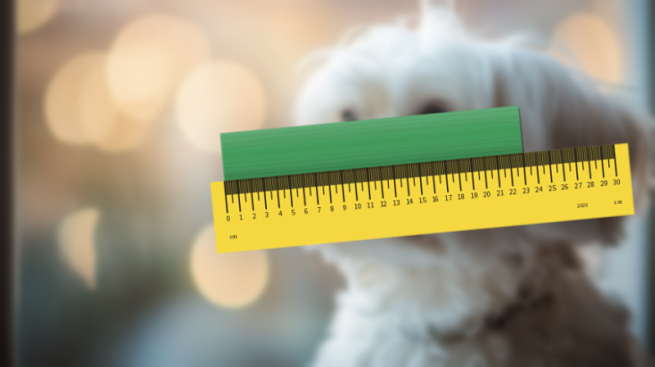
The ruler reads 23 cm
